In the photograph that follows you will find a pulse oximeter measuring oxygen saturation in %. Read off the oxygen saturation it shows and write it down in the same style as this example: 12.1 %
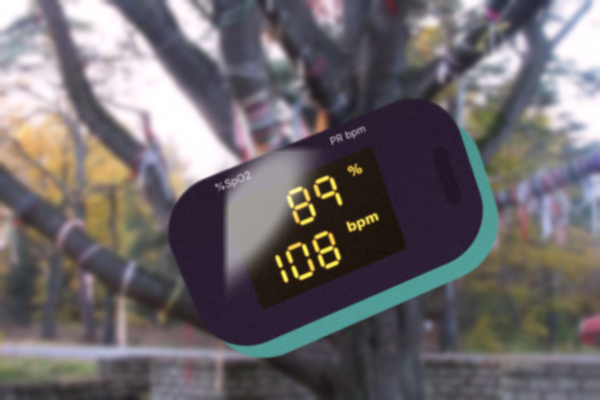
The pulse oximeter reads 89 %
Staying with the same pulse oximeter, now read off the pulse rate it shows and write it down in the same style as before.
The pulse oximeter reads 108 bpm
